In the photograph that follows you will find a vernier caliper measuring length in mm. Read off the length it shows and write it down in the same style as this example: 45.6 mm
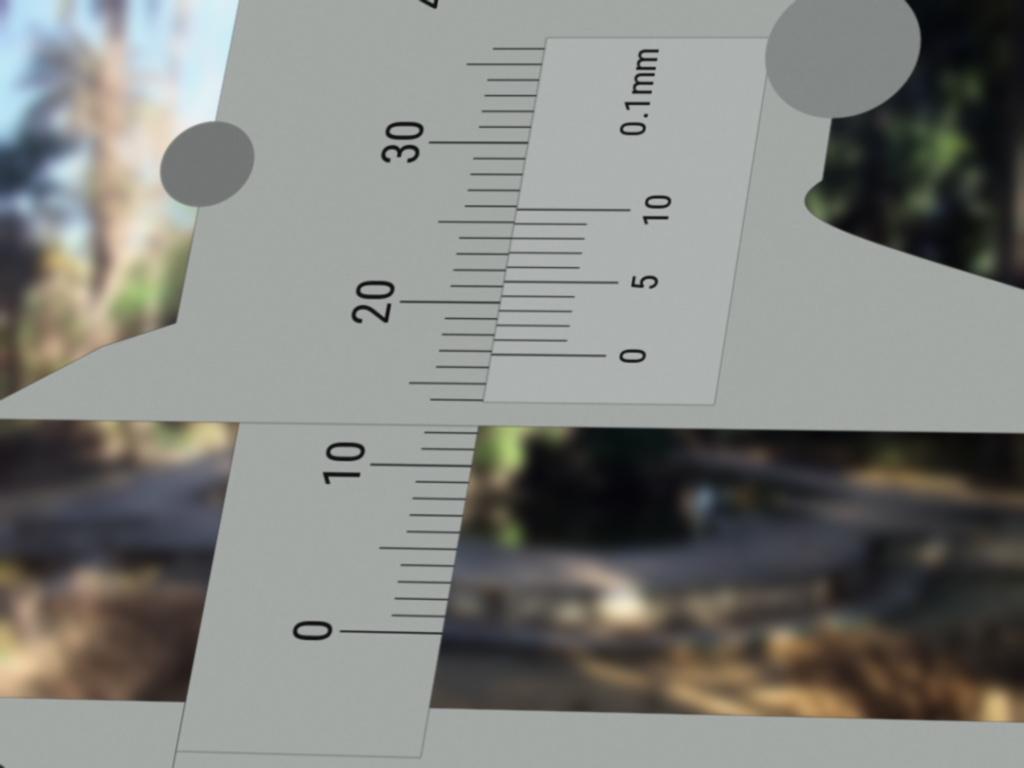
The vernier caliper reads 16.8 mm
